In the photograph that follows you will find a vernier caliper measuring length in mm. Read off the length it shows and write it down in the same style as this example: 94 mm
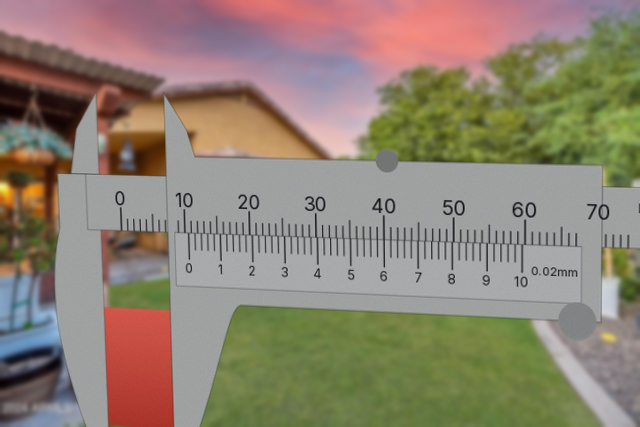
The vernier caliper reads 10.6 mm
